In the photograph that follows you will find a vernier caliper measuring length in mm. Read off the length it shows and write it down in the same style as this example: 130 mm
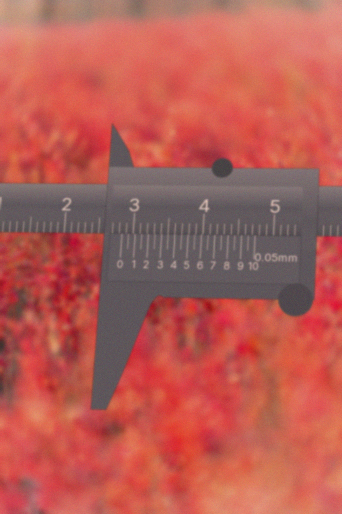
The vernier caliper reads 28.4 mm
